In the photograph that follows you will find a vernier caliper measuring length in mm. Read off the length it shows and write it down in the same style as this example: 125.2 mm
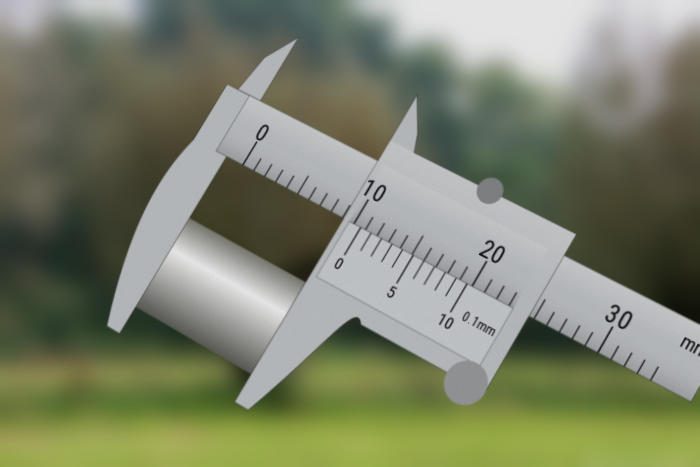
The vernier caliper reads 10.6 mm
